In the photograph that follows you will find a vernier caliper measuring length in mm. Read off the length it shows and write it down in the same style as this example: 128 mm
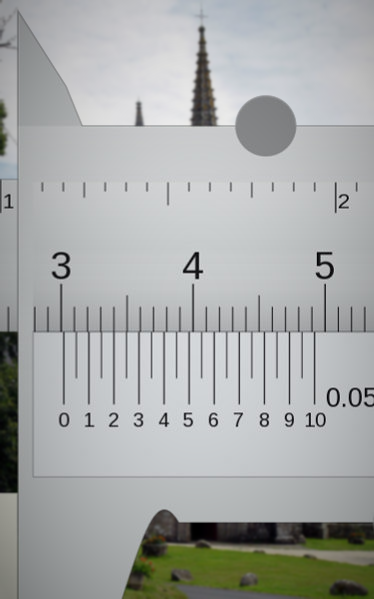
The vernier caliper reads 30.2 mm
